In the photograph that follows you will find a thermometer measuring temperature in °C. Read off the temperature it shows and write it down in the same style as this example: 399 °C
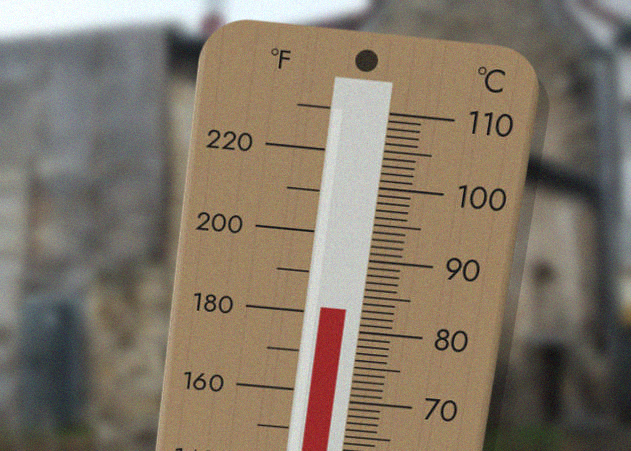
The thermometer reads 83 °C
